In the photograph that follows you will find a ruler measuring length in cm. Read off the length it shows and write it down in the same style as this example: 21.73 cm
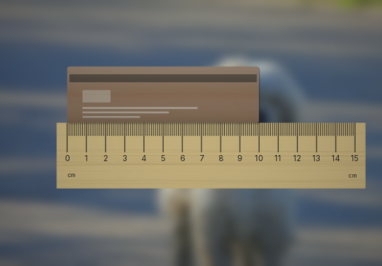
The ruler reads 10 cm
